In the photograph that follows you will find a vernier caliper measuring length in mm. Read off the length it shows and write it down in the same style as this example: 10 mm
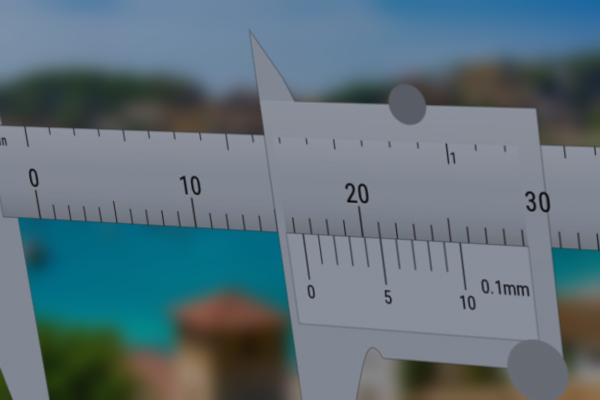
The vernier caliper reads 16.5 mm
